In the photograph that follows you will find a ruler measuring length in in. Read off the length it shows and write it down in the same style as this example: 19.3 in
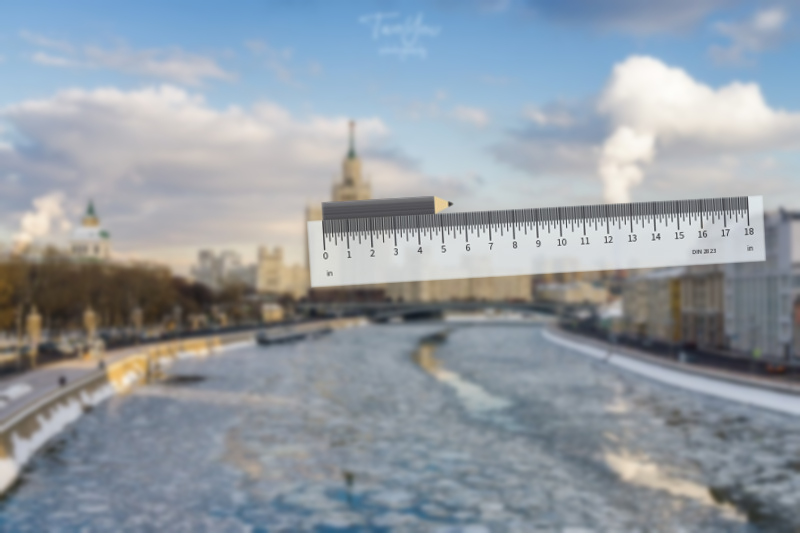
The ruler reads 5.5 in
